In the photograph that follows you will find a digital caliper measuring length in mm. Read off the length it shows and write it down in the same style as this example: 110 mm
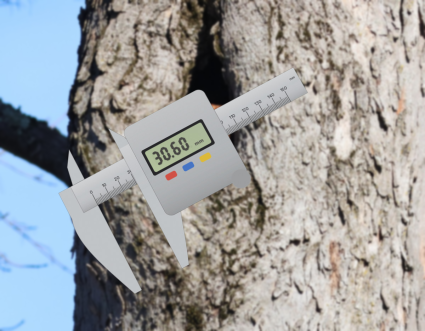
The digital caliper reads 30.60 mm
